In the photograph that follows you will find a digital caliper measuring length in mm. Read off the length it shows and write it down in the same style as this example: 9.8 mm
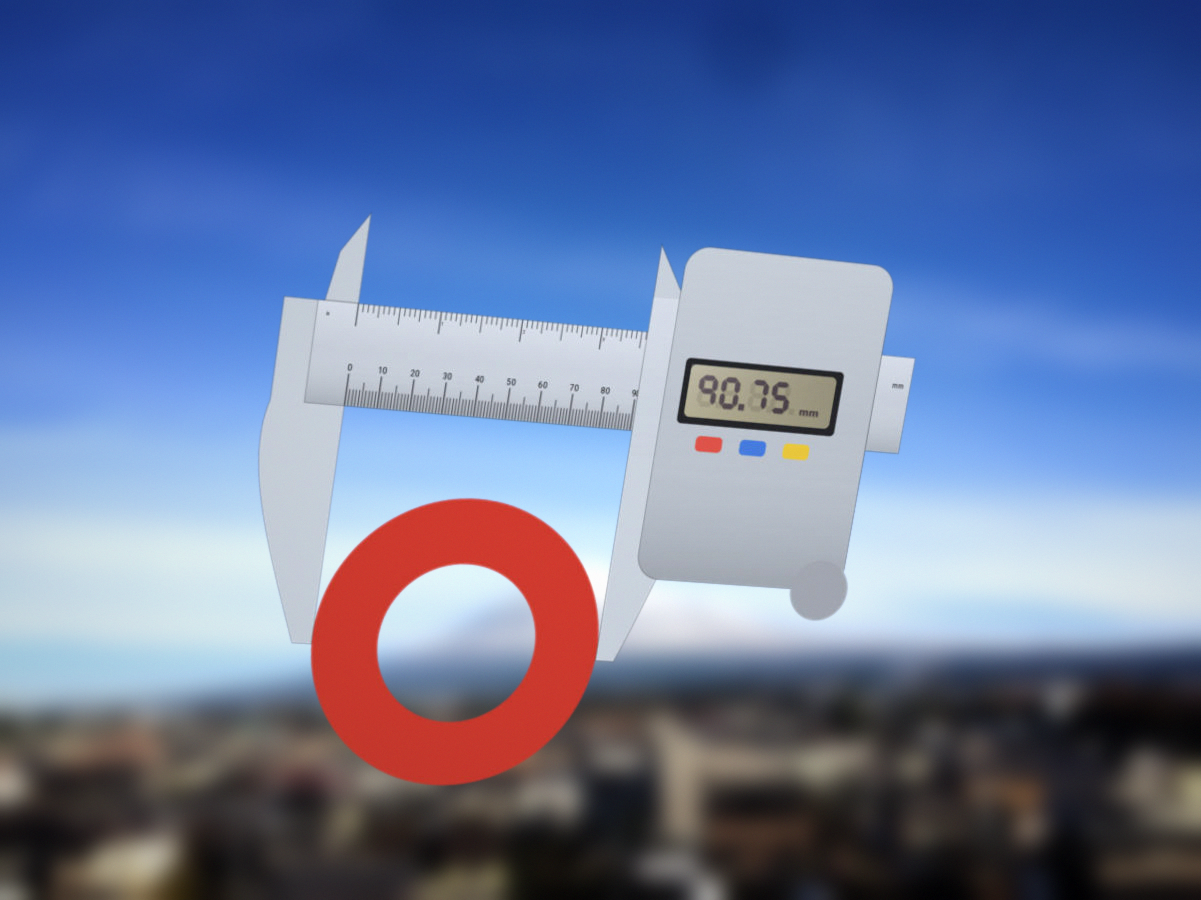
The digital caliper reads 90.75 mm
